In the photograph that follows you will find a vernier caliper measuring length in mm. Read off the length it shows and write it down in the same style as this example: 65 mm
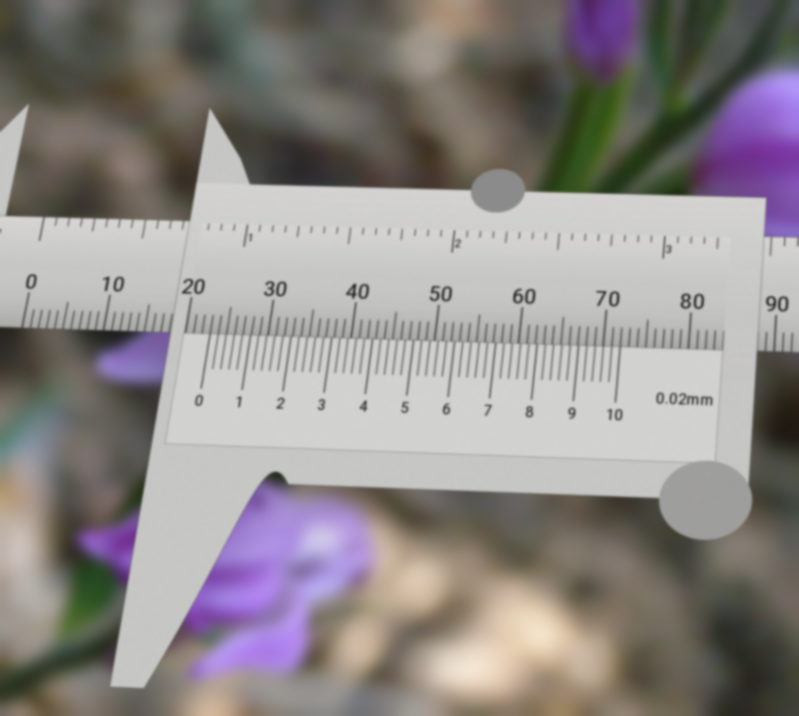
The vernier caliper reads 23.0 mm
